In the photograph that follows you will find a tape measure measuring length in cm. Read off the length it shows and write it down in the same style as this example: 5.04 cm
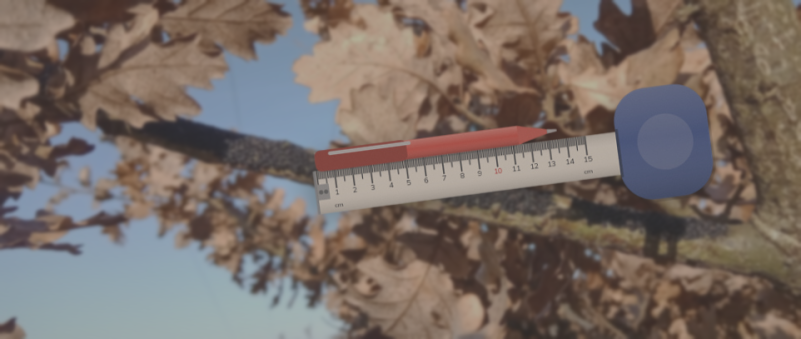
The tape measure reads 13.5 cm
